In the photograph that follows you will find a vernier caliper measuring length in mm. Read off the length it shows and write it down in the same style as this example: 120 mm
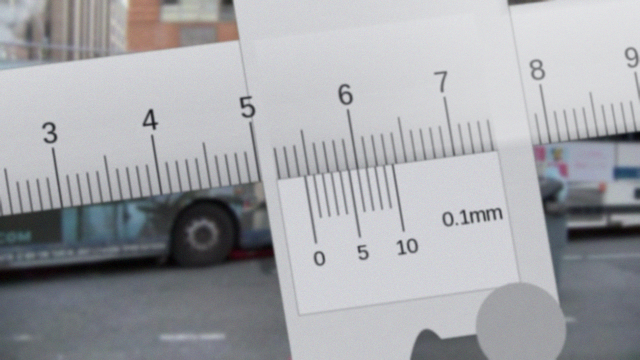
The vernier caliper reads 54.6 mm
